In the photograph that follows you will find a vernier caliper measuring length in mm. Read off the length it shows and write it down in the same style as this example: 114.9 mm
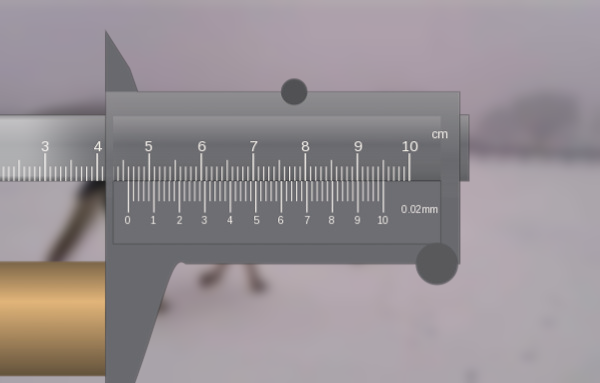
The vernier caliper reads 46.0 mm
